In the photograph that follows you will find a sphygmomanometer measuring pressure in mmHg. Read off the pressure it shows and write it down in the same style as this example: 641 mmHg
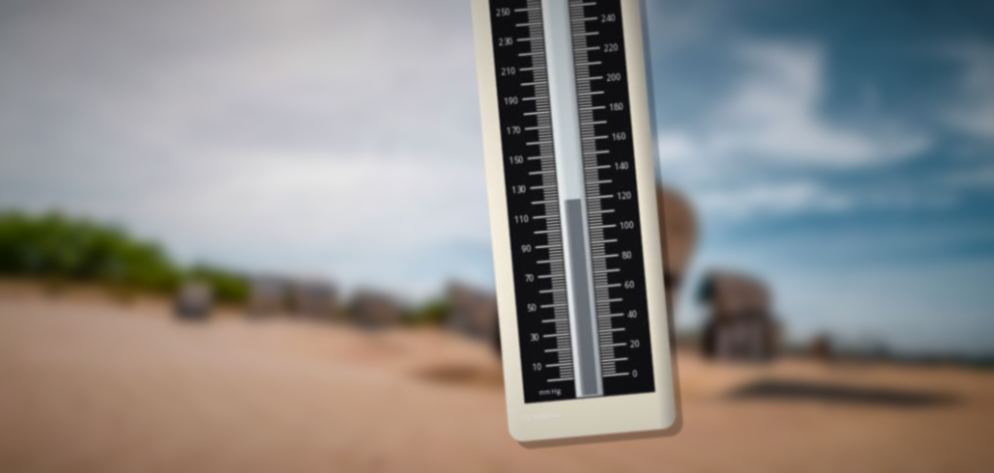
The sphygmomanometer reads 120 mmHg
